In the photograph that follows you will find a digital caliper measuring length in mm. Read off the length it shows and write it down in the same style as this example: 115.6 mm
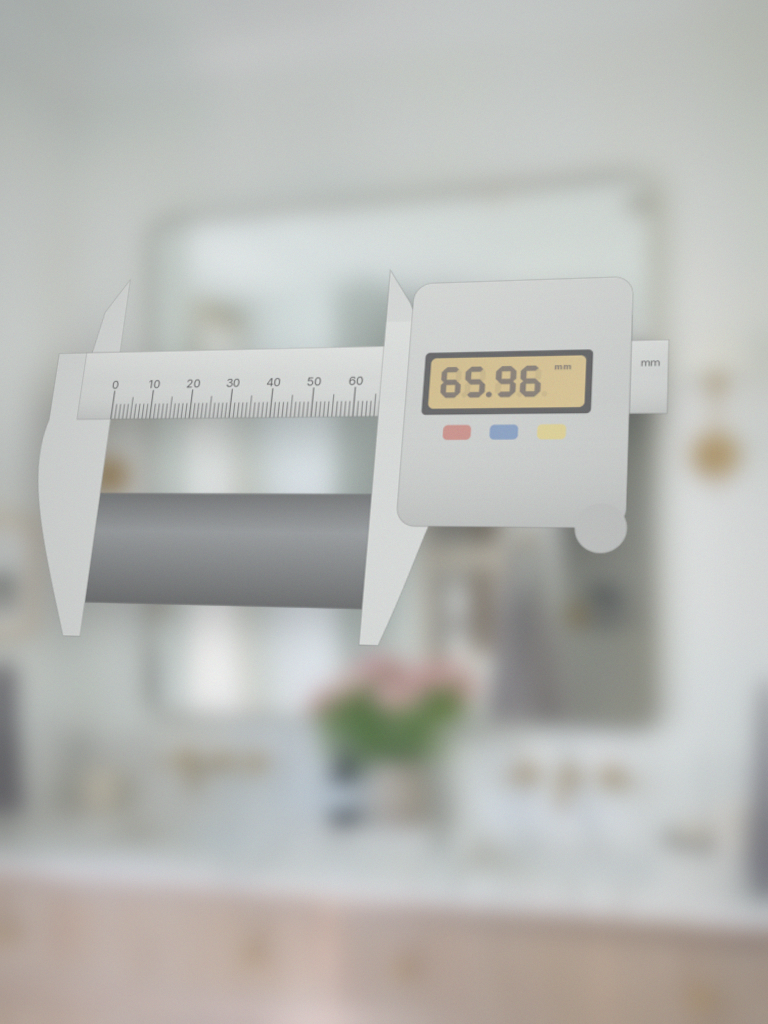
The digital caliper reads 65.96 mm
